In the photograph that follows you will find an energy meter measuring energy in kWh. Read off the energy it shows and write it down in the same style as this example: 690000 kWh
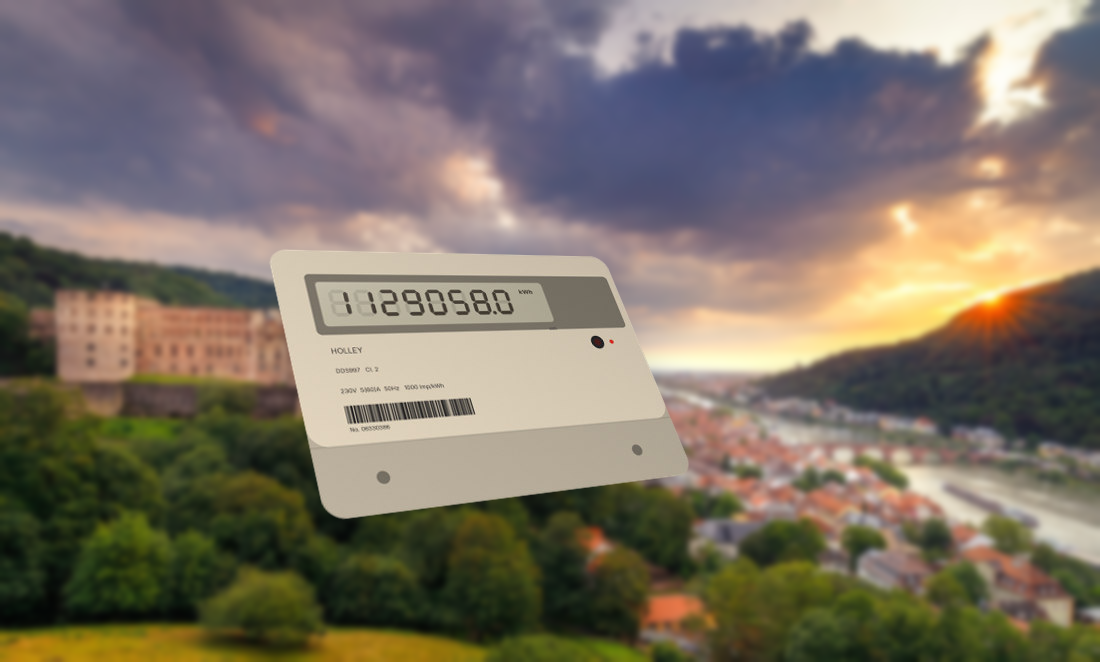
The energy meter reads 1129058.0 kWh
